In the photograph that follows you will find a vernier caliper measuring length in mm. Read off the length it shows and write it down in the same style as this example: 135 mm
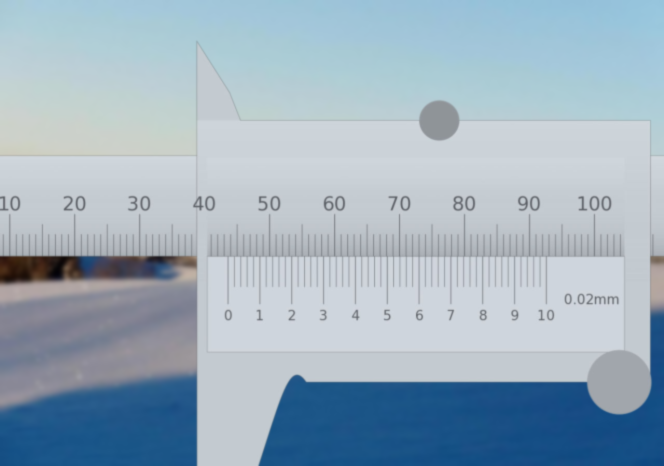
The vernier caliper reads 43.6 mm
